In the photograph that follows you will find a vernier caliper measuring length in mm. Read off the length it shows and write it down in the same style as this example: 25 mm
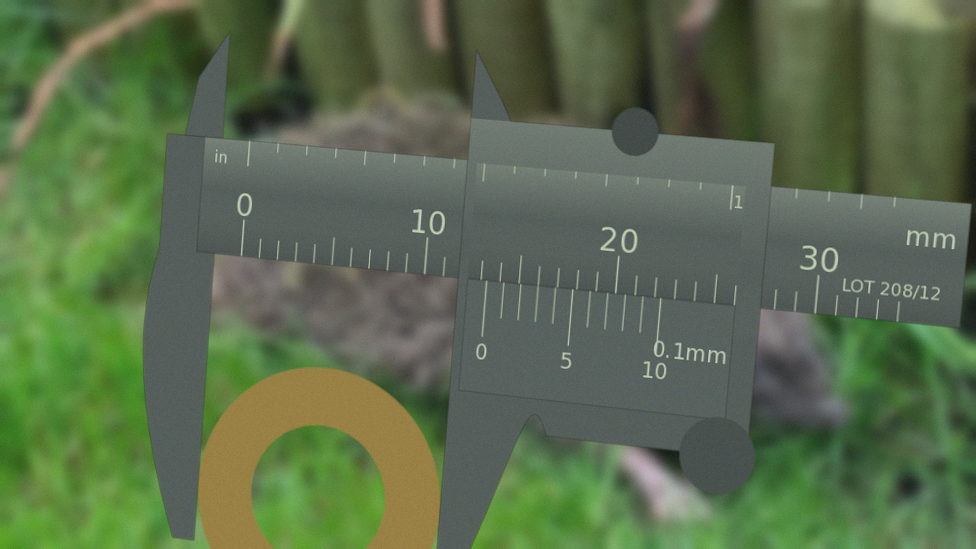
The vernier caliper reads 13.3 mm
